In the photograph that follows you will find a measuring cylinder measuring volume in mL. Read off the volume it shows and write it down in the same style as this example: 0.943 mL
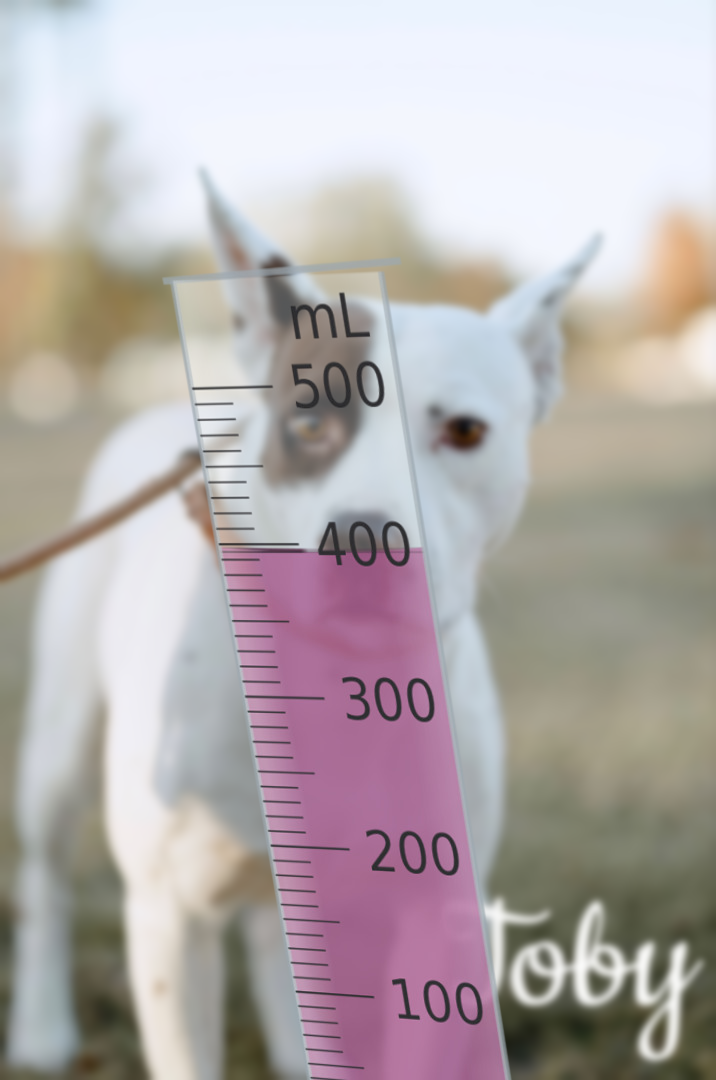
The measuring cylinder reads 395 mL
